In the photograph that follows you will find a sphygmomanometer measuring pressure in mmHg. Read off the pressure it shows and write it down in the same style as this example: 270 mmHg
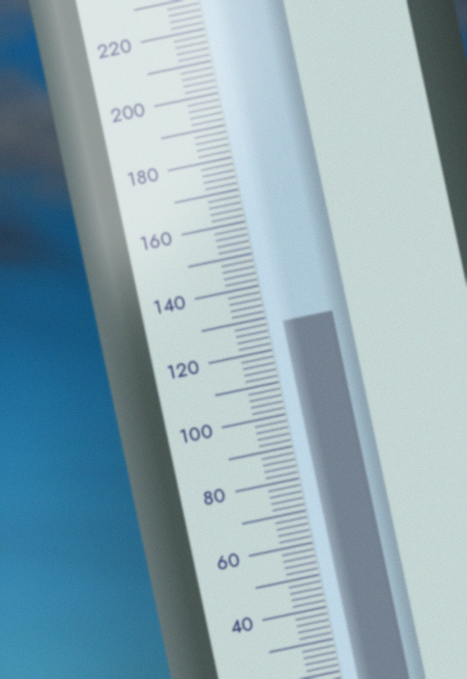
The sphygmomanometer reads 128 mmHg
